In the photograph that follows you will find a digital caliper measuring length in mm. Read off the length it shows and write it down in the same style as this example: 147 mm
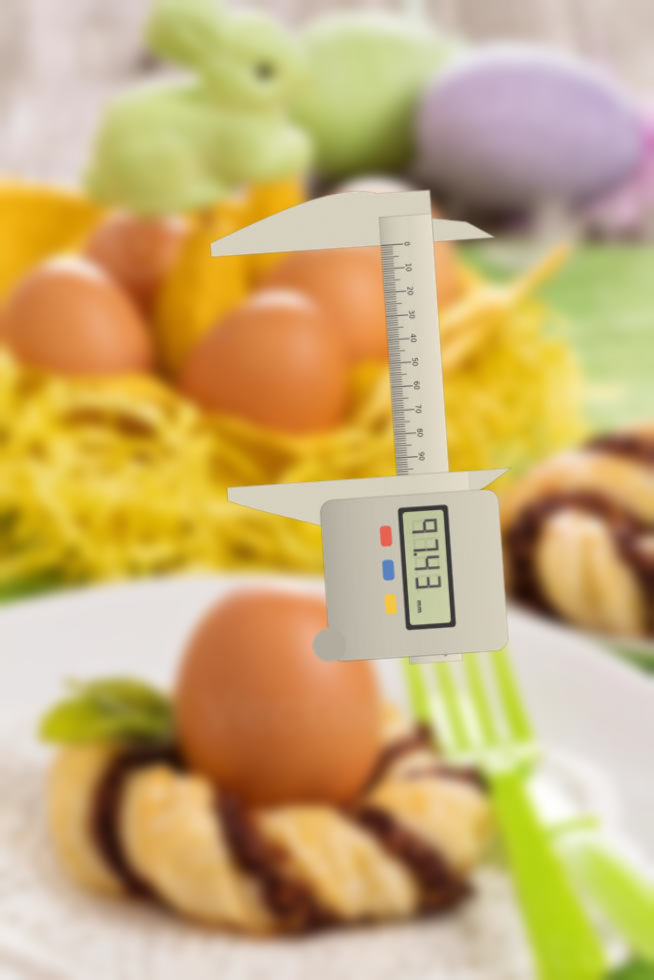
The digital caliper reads 97.43 mm
